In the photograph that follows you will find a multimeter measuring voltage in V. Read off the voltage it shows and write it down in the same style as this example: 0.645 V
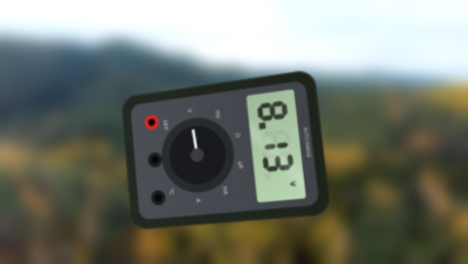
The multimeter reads 8.13 V
